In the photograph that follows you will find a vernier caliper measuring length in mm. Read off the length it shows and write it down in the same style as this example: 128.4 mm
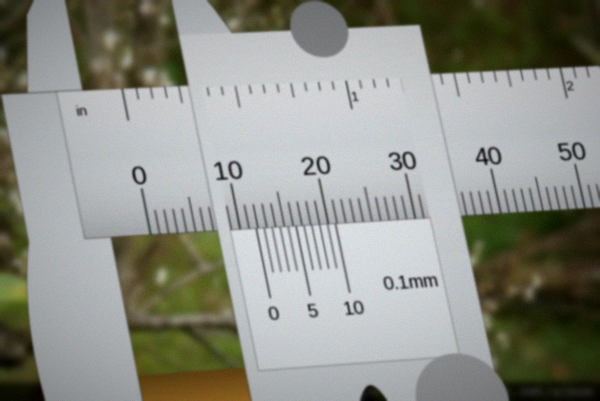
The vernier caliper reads 11.8 mm
